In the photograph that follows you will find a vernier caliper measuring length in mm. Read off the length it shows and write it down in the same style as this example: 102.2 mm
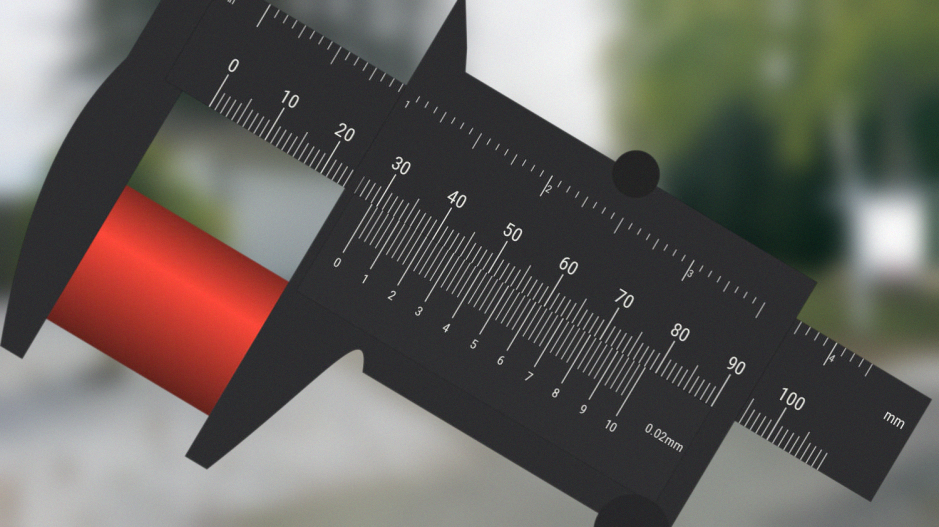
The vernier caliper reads 29.2 mm
